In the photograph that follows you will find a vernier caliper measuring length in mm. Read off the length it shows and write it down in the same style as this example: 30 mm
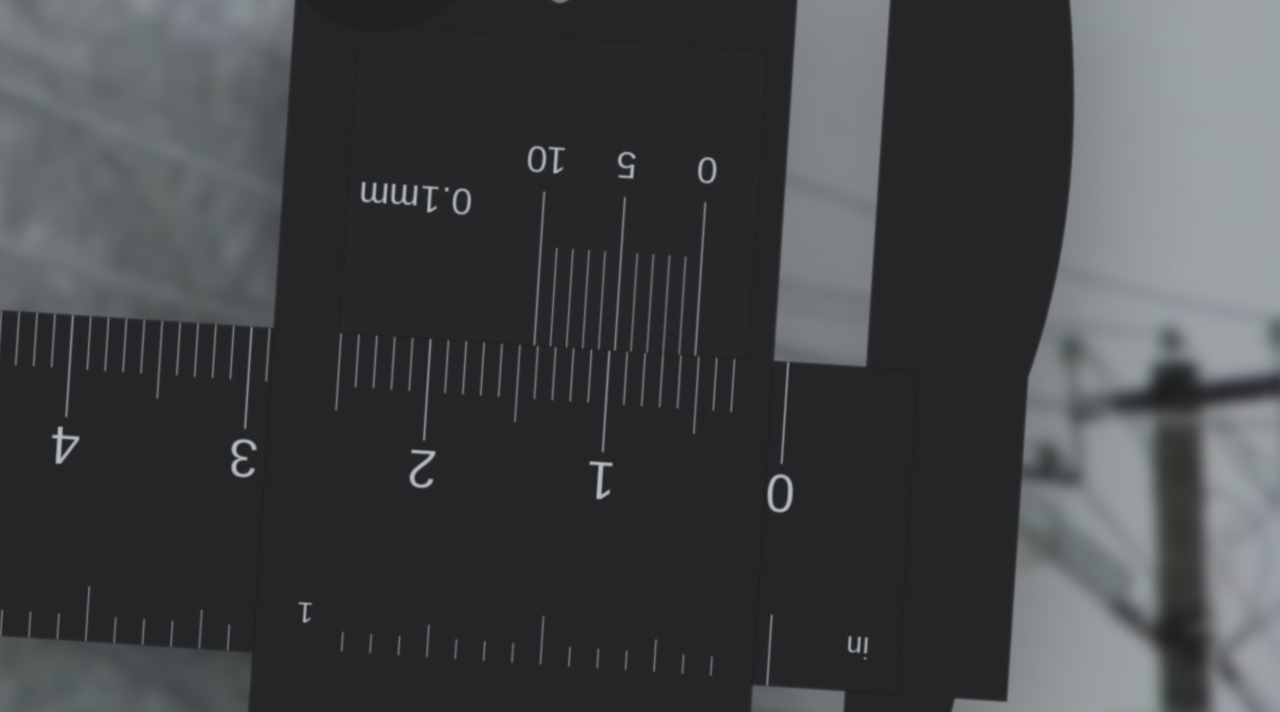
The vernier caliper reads 5.2 mm
